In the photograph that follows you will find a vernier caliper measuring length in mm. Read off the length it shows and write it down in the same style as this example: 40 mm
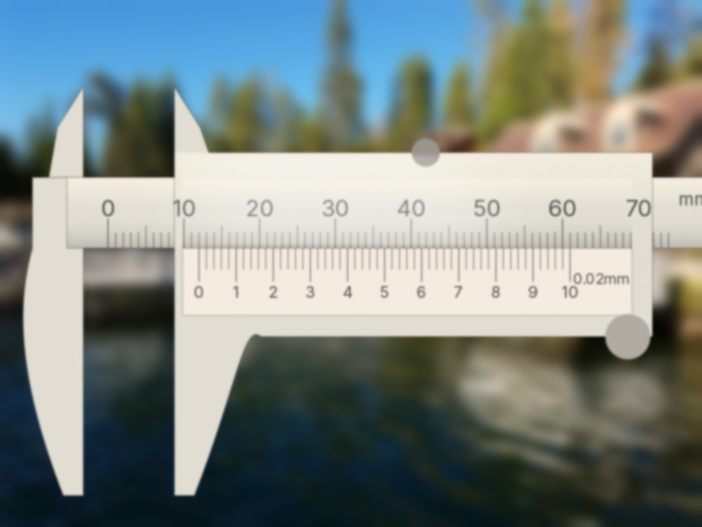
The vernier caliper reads 12.0 mm
